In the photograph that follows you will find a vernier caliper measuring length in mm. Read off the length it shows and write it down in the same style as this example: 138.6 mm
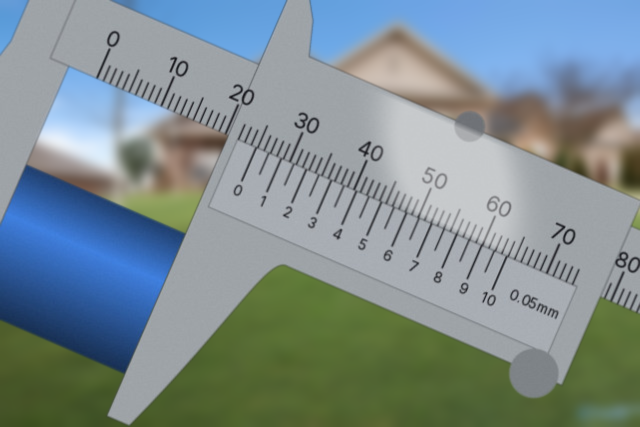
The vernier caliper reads 24.8 mm
